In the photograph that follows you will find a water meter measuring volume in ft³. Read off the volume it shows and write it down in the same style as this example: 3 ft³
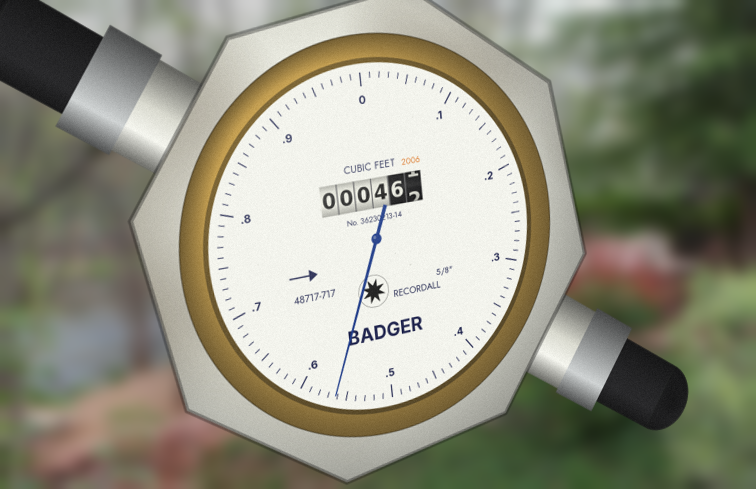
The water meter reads 461.56 ft³
